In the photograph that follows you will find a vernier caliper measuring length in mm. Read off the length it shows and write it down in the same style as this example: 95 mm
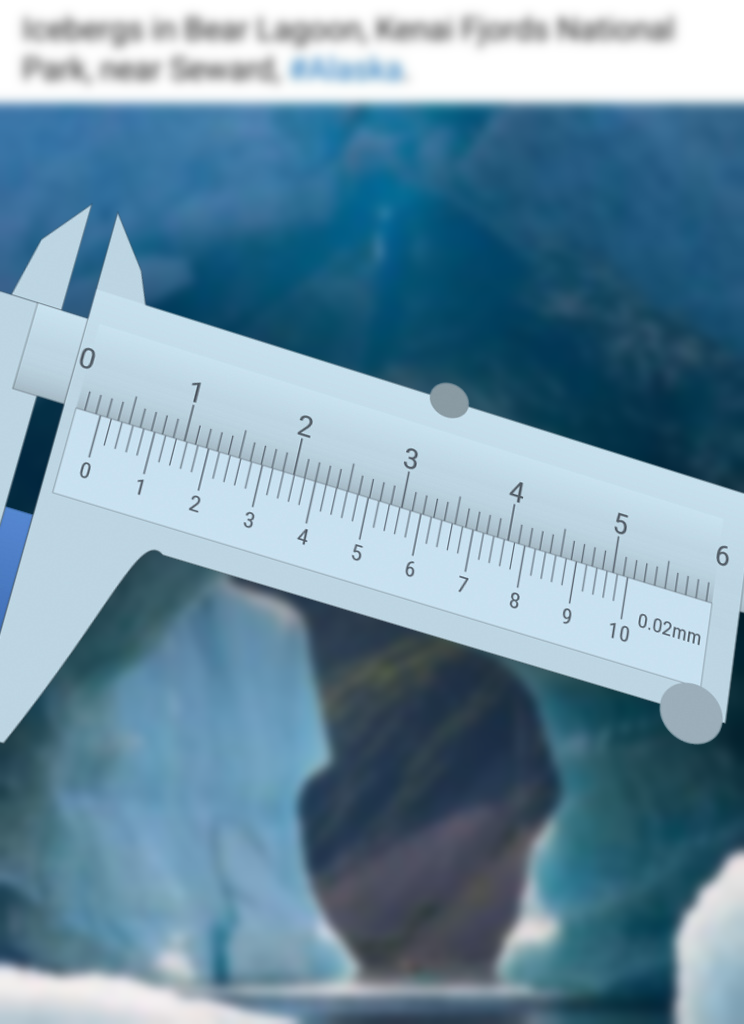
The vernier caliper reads 2.4 mm
